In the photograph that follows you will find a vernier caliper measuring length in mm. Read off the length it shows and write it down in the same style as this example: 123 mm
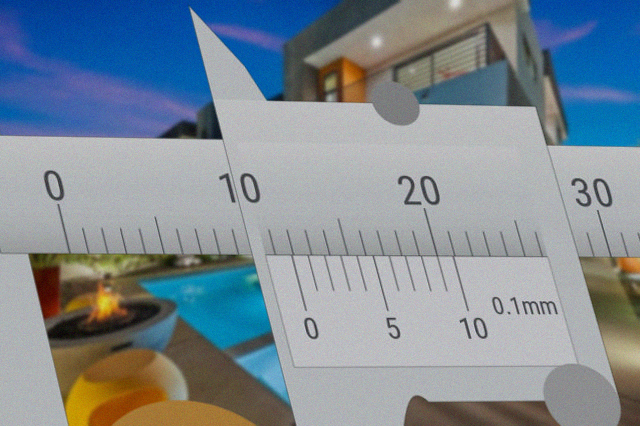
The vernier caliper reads 11.9 mm
